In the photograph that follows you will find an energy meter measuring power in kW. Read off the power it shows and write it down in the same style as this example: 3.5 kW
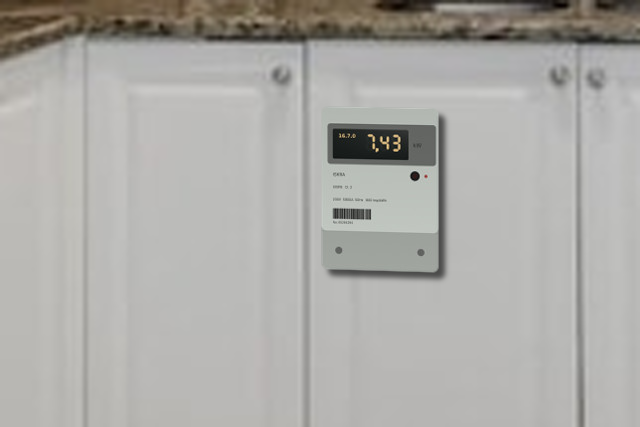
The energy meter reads 7.43 kW
